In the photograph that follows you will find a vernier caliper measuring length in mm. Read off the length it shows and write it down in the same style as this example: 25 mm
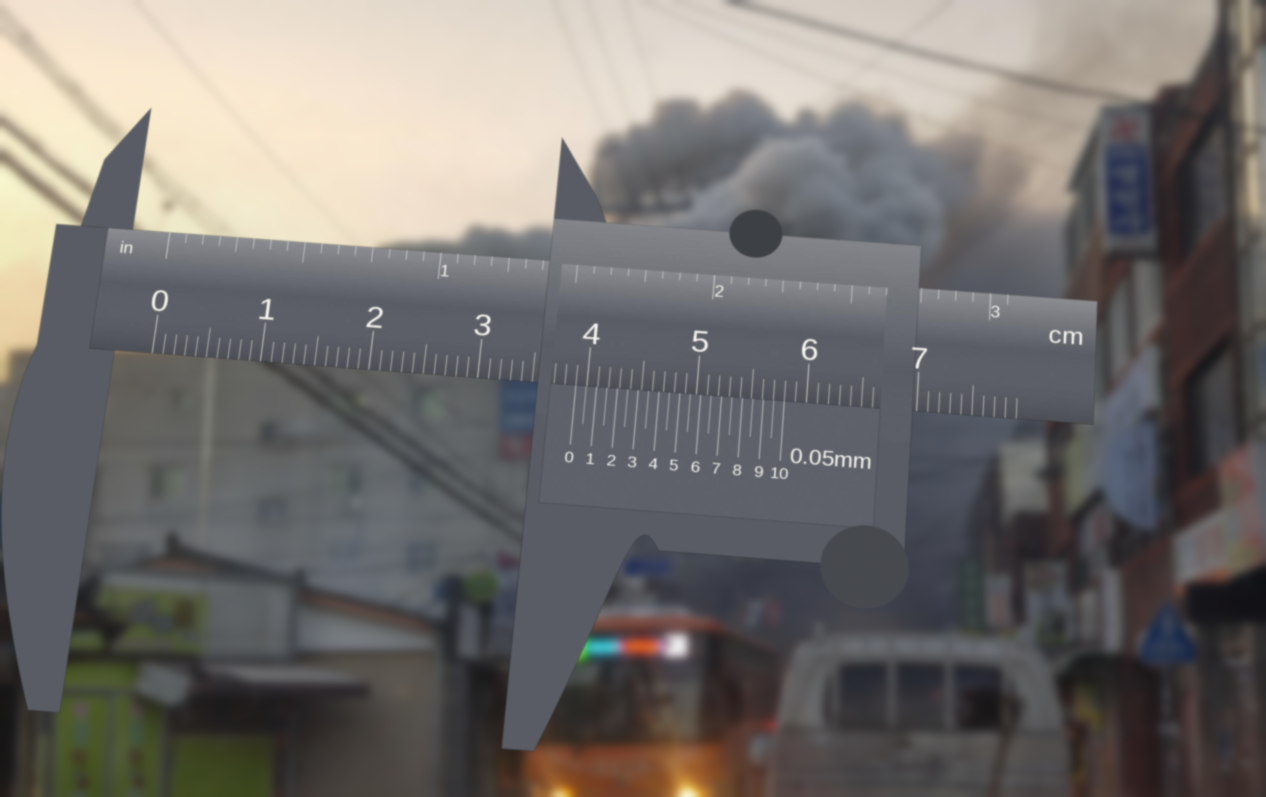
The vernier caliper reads 39.0 mm
